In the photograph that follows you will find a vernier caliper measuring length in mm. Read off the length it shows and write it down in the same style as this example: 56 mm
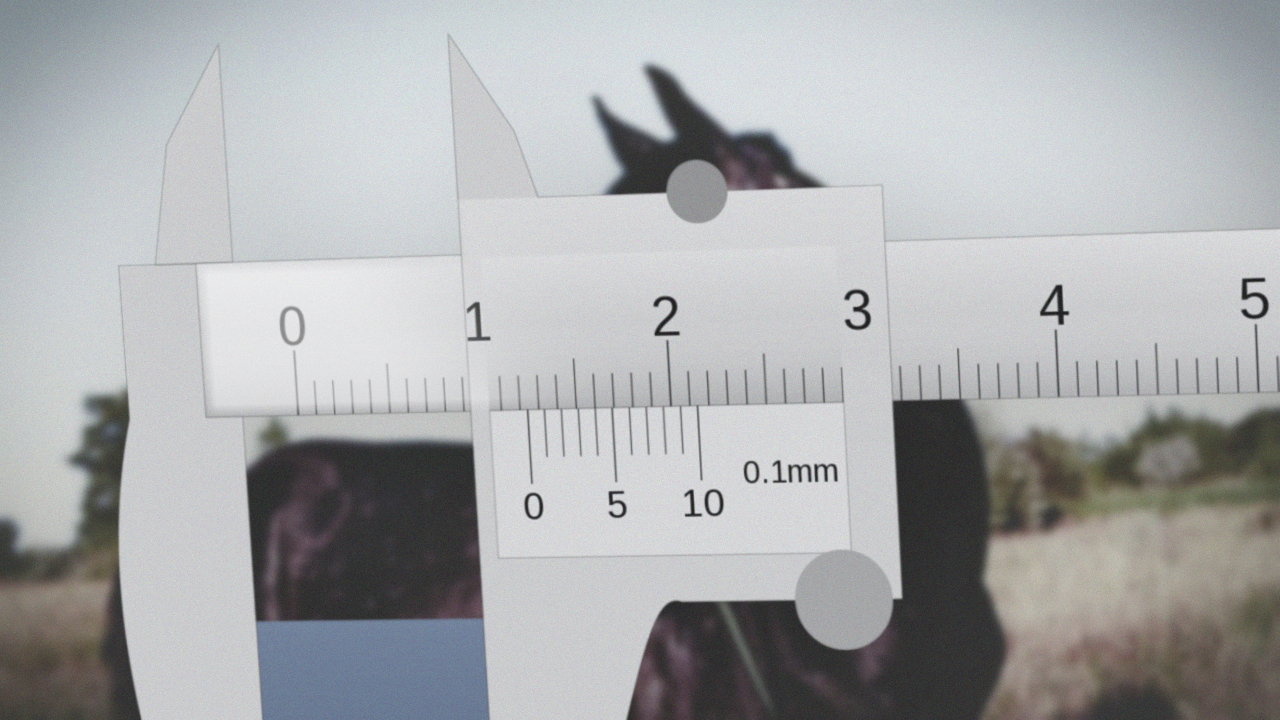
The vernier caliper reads 12.4 mm
